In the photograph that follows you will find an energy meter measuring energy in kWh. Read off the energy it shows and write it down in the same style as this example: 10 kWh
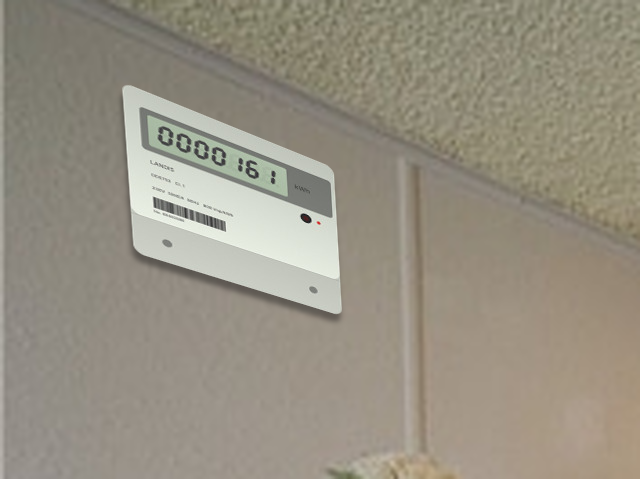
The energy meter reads 161 kWh
